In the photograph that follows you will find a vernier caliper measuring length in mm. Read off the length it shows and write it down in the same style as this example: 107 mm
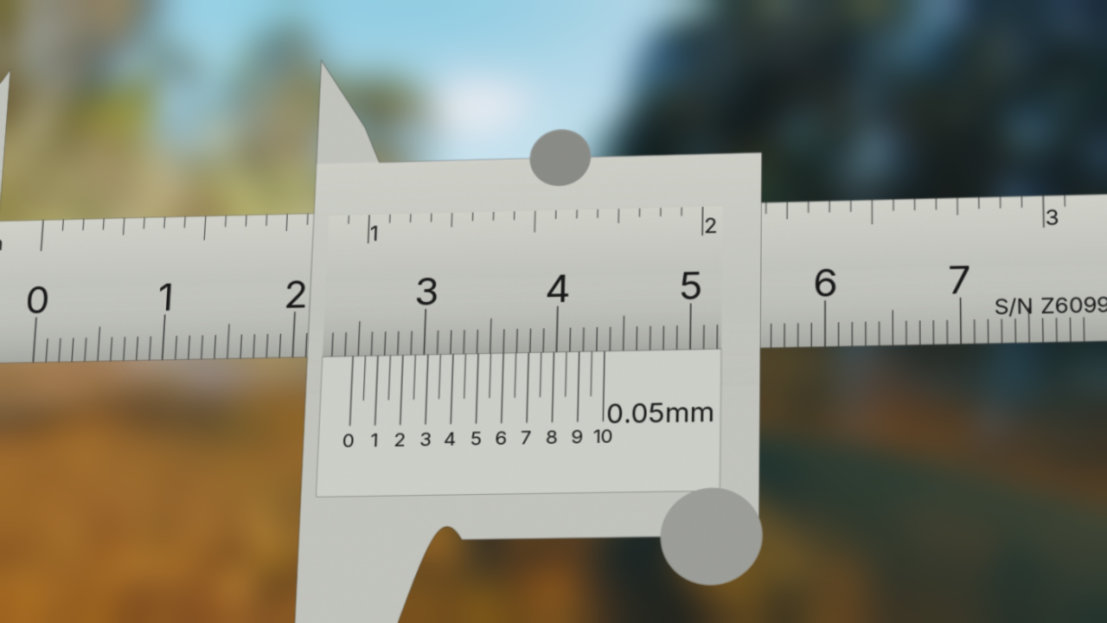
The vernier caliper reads 24.6 mm
